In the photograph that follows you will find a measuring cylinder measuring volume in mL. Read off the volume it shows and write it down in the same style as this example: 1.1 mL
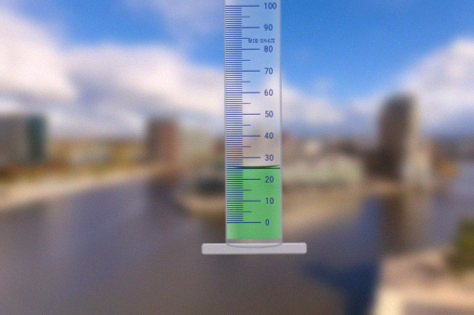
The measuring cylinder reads 25 mL
